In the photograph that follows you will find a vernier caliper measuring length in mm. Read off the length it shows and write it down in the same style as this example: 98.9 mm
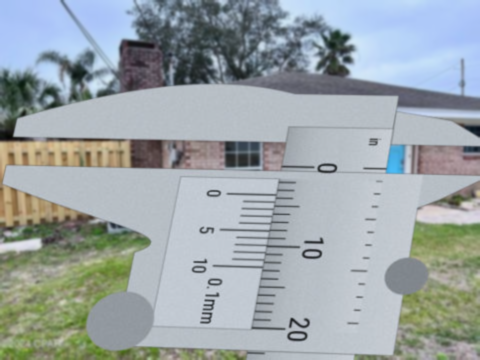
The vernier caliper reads 3.6 mm
